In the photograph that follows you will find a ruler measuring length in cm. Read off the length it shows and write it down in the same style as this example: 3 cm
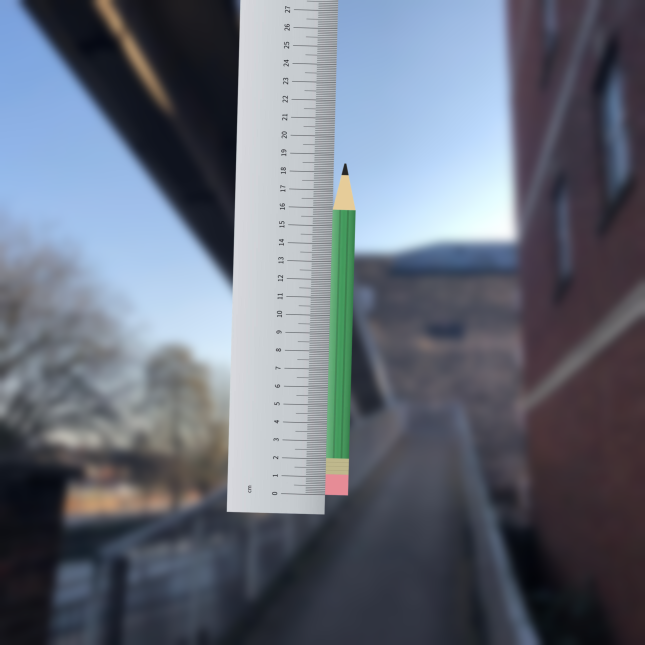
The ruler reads 18.5 cm
